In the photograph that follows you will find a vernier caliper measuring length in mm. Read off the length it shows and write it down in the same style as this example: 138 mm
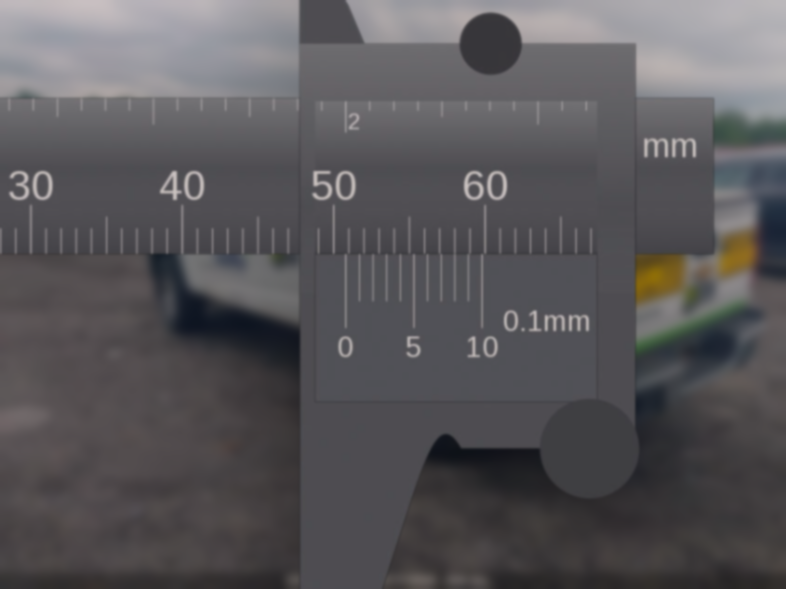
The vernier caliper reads 50.8 mm
